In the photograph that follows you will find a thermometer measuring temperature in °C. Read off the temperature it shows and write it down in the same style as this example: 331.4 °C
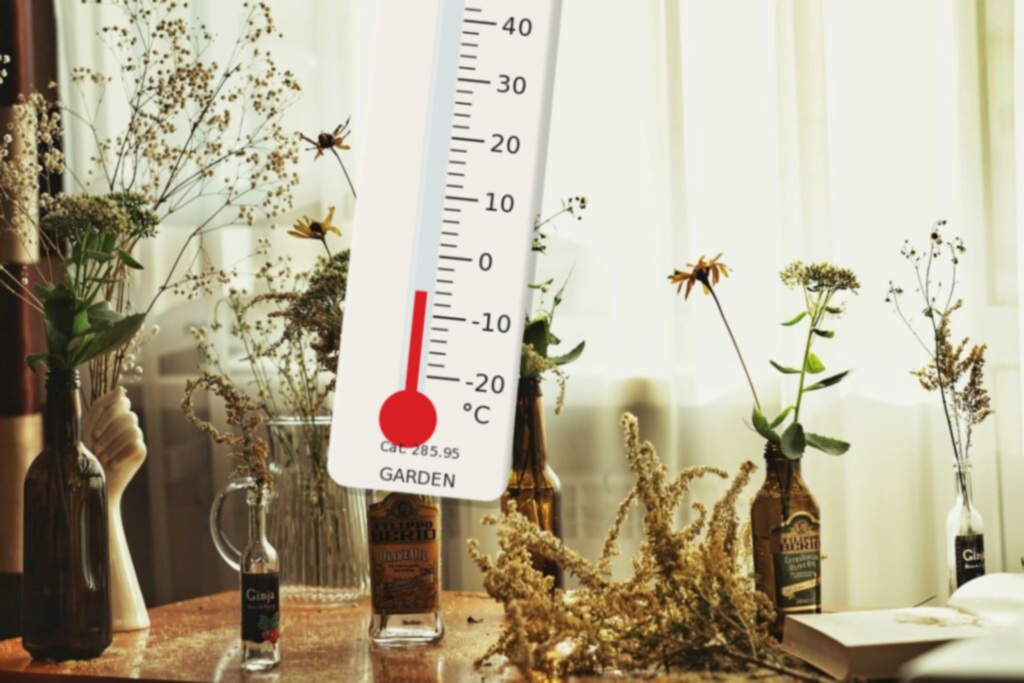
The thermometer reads -6 °C
